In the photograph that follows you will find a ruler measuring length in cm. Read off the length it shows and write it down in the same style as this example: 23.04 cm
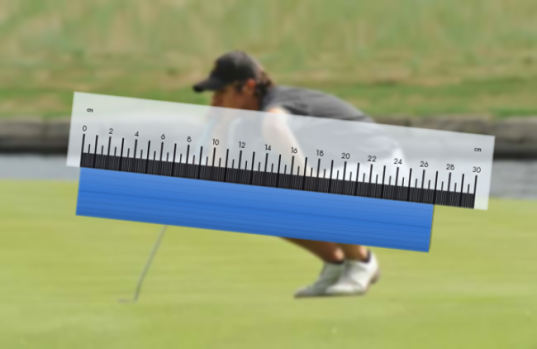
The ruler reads 27 cm
